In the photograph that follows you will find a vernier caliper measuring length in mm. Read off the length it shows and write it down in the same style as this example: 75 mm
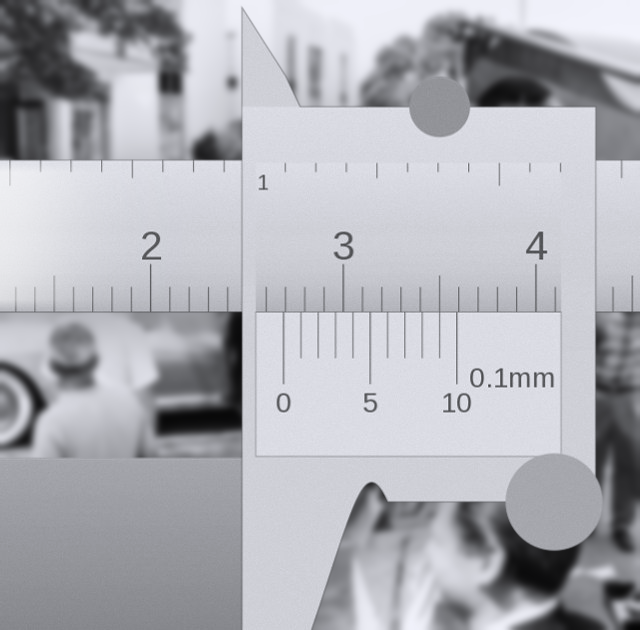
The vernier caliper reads 26.9 mm
